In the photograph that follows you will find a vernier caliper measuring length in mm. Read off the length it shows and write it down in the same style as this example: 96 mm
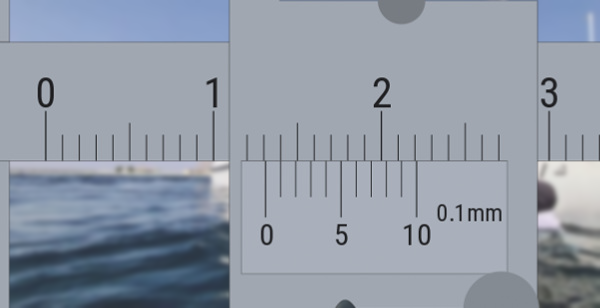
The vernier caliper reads 13.1 mm
